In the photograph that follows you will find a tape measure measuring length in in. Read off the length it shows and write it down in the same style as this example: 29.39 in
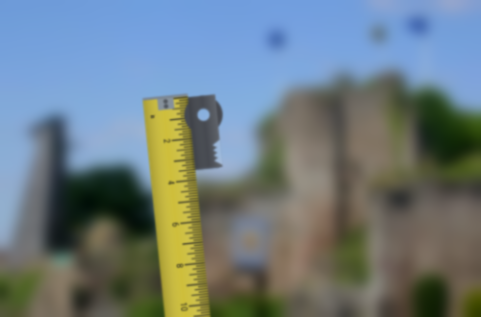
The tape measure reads 3.5 in
